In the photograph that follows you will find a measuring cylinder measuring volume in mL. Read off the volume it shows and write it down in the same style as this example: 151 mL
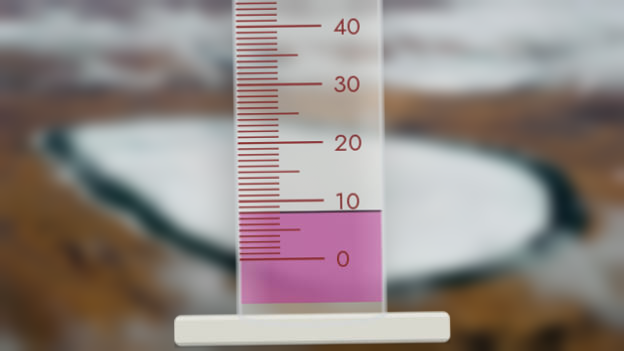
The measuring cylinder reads 8 mL
